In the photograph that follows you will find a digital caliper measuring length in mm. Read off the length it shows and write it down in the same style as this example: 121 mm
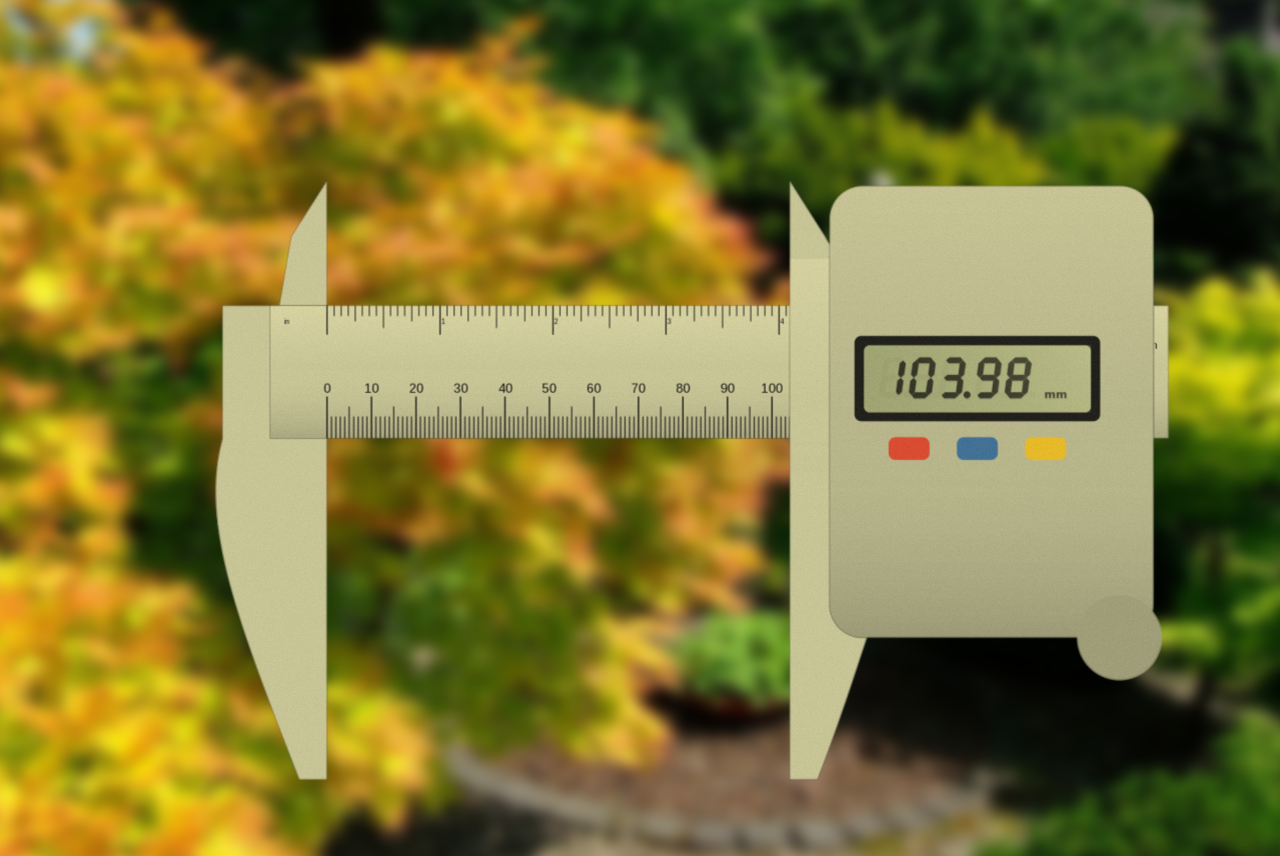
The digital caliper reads 103.98 mm
